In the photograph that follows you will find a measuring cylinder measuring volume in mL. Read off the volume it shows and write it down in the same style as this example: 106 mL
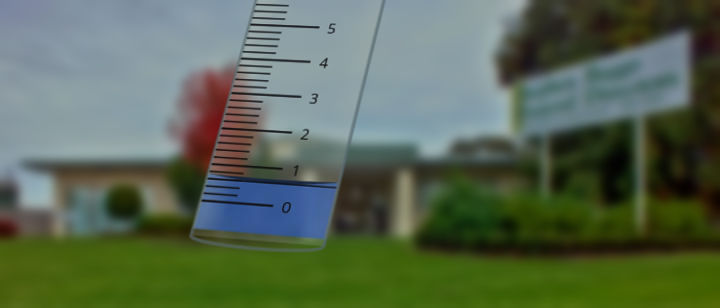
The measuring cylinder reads 0.6 mL
